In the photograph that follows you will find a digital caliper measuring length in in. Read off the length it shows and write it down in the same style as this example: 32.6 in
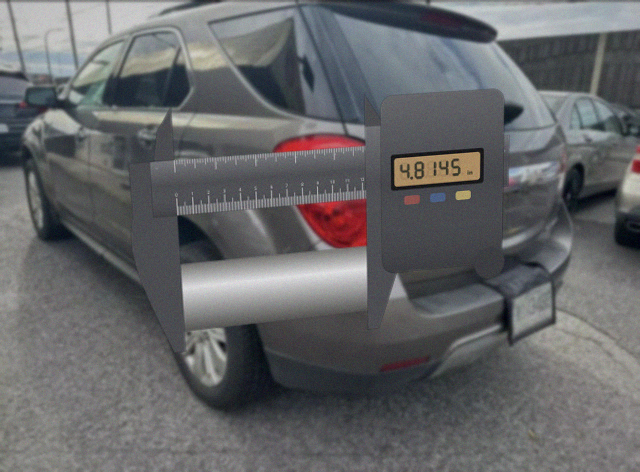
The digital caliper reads 4.8145 in
